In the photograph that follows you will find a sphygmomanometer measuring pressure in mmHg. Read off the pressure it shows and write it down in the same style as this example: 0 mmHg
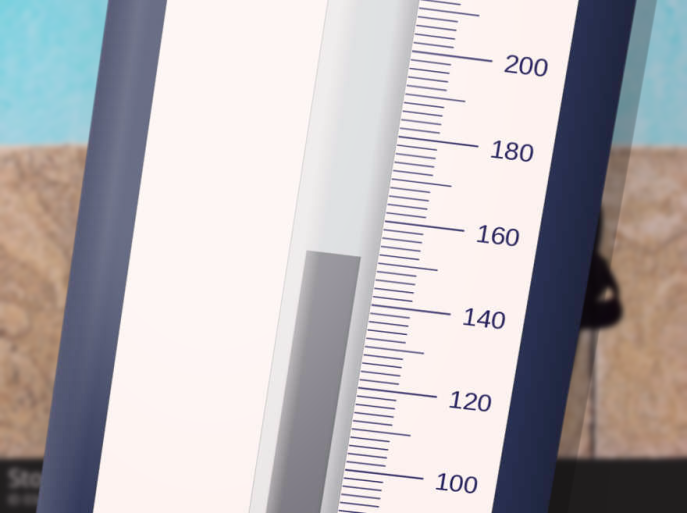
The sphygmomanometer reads 151 mmHg
